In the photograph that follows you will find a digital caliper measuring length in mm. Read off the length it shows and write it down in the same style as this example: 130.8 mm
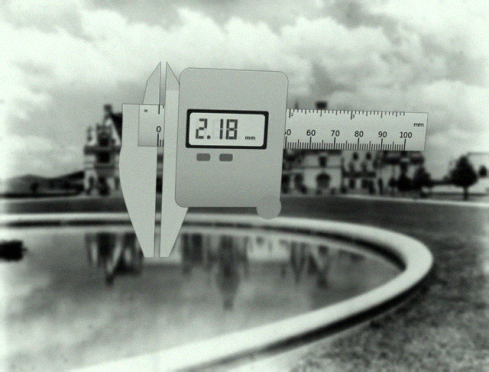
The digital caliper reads 2.18 mm
